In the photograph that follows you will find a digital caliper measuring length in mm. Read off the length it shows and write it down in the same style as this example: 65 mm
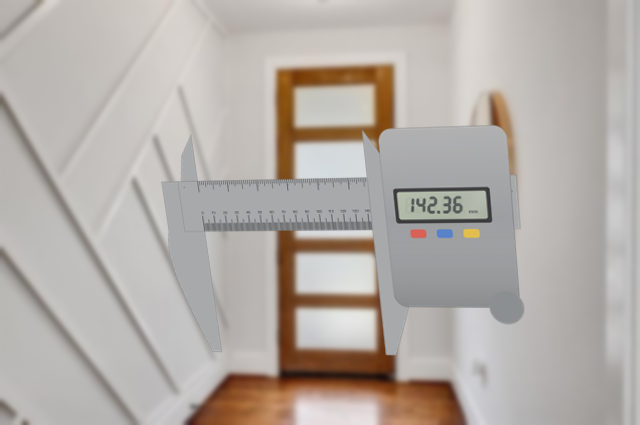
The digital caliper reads 142.36 mm
